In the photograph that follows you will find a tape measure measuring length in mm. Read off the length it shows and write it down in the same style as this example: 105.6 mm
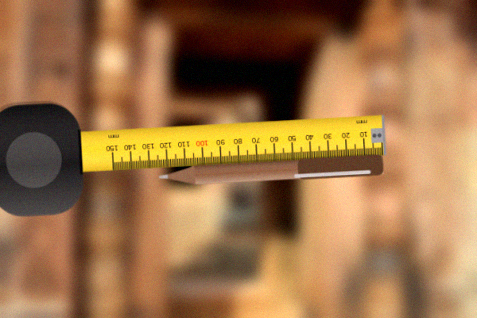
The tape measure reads 125 mm
